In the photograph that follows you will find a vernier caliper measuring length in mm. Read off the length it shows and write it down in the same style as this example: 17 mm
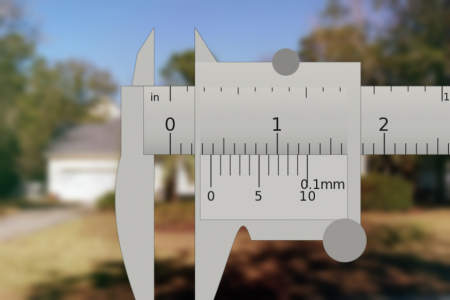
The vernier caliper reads 3.8 mm
